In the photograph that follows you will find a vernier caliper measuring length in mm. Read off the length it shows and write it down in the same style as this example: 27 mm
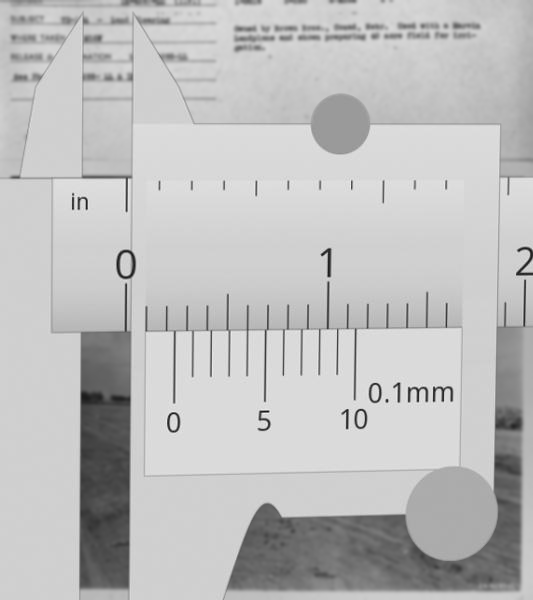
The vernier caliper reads 2.4 mm
